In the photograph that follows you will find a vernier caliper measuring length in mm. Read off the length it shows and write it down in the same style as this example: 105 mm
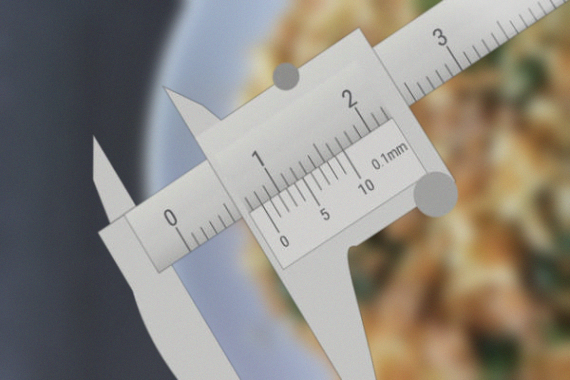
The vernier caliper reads 8.0 mm
